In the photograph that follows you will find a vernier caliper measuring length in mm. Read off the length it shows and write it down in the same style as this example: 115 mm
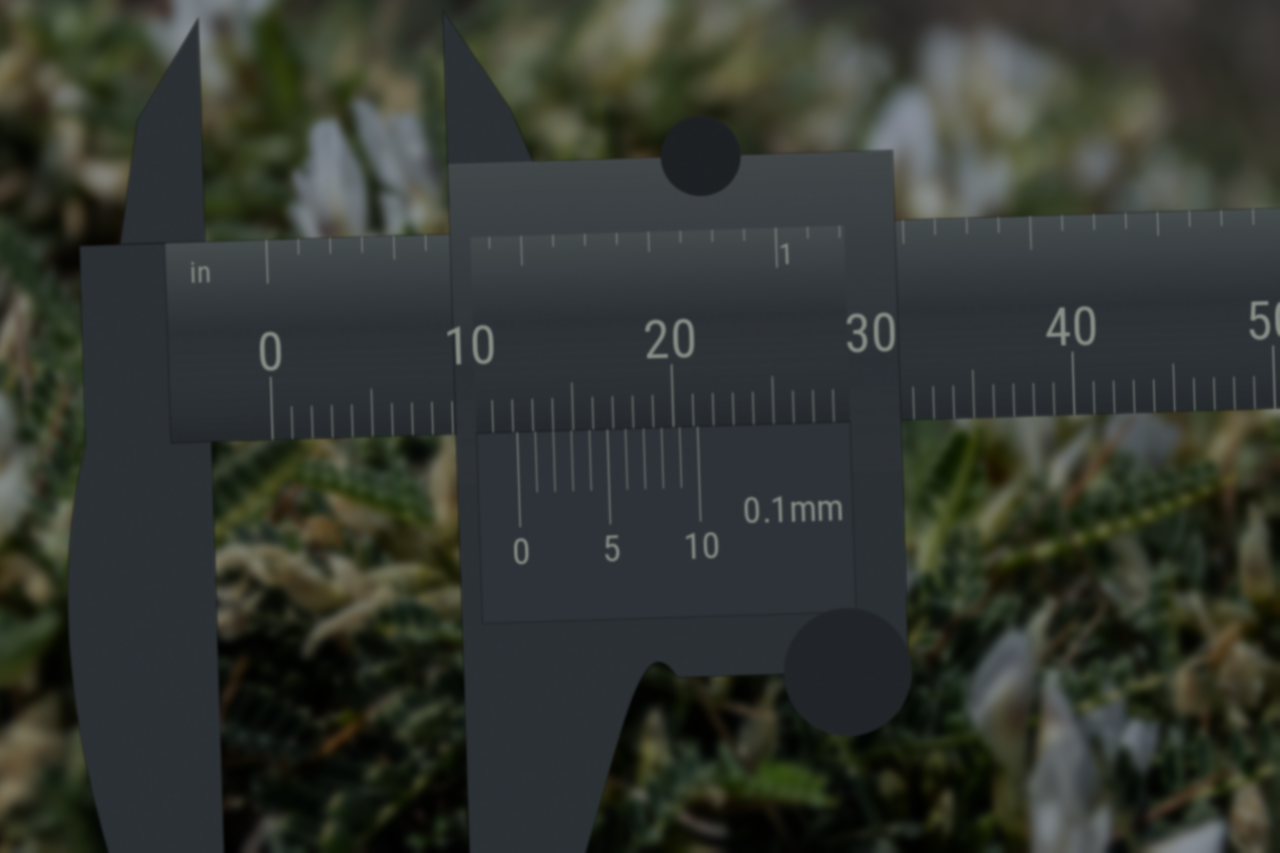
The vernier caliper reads 12.2 mm
